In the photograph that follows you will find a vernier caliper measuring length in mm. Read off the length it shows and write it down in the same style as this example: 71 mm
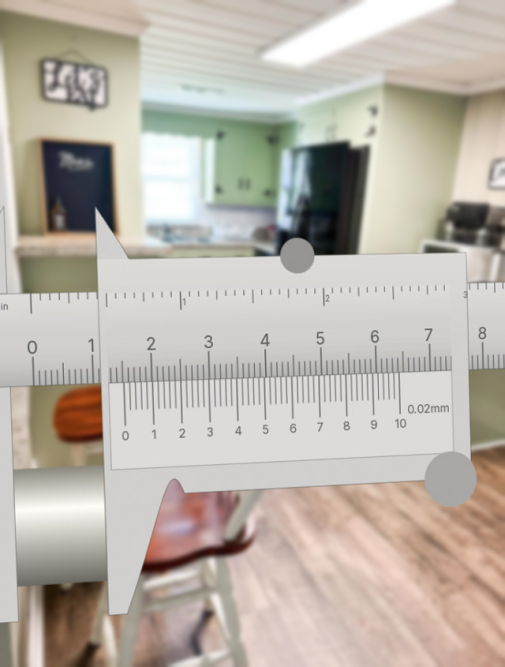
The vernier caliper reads 15.2 mm
